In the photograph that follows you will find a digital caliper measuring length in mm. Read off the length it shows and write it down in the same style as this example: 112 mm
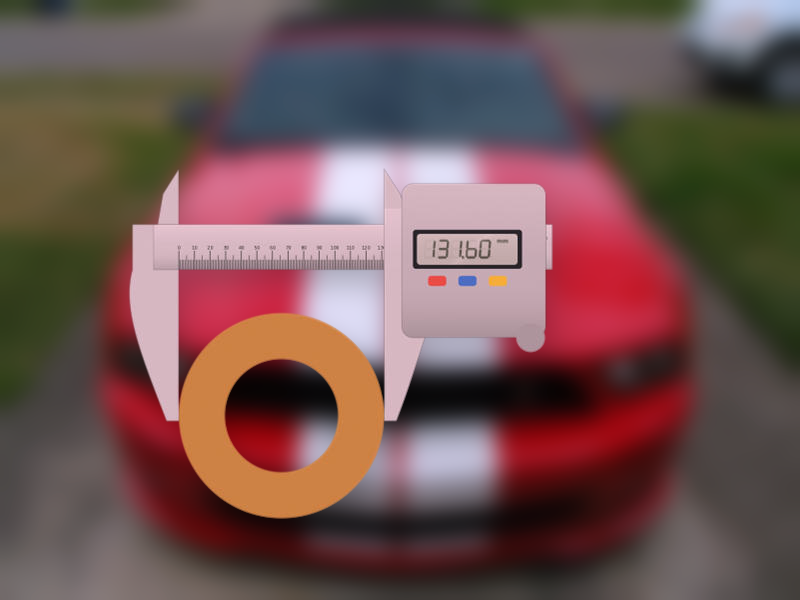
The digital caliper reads 131.60 mm
